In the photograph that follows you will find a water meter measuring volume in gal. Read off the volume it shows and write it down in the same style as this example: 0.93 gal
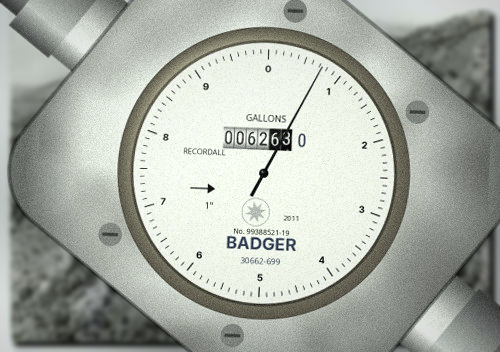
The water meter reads 62630.7 gal
